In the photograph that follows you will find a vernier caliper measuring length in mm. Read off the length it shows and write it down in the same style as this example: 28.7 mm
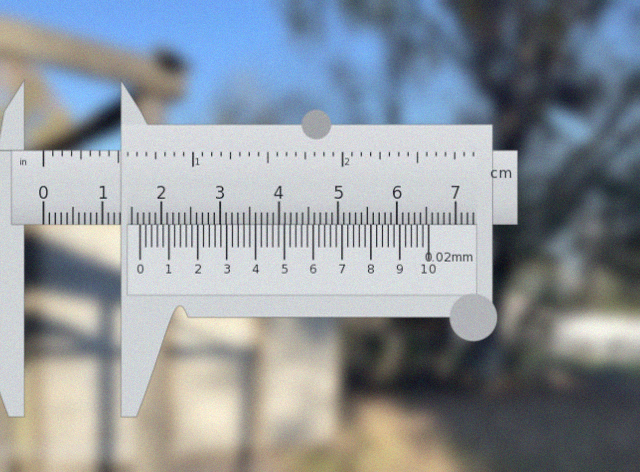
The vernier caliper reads 16.4 mm
